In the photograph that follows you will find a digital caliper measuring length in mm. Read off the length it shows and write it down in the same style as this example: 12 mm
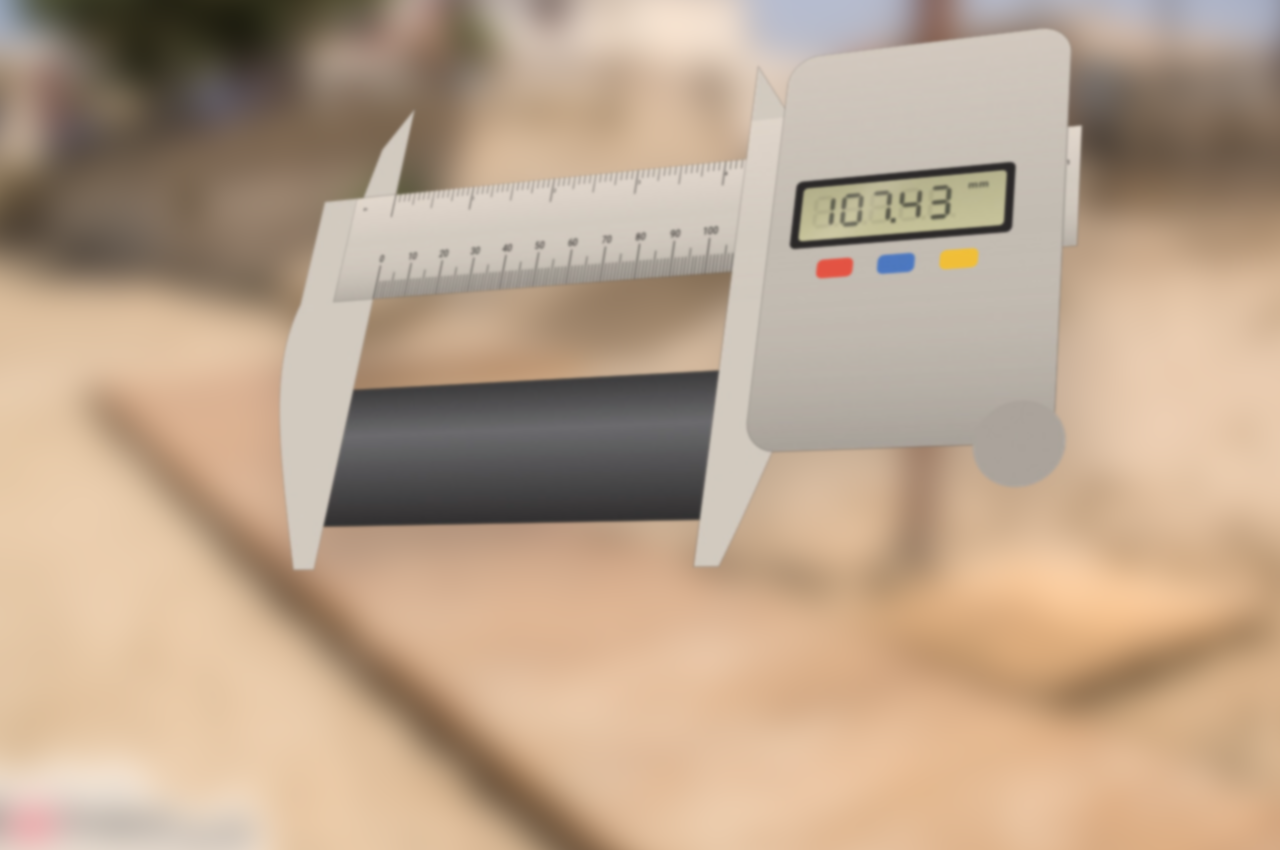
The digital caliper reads 107.43 mm
